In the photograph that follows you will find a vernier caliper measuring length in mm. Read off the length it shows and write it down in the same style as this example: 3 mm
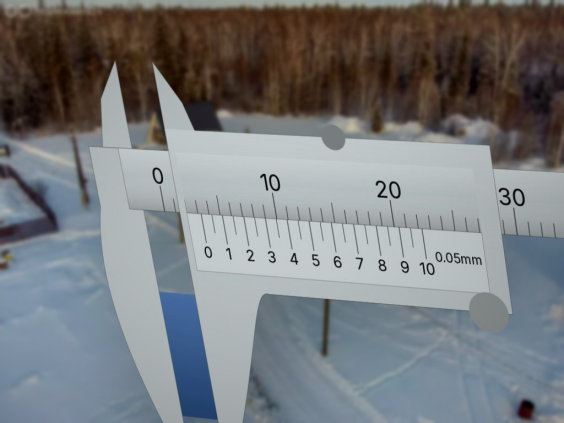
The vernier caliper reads 3.3 mm
